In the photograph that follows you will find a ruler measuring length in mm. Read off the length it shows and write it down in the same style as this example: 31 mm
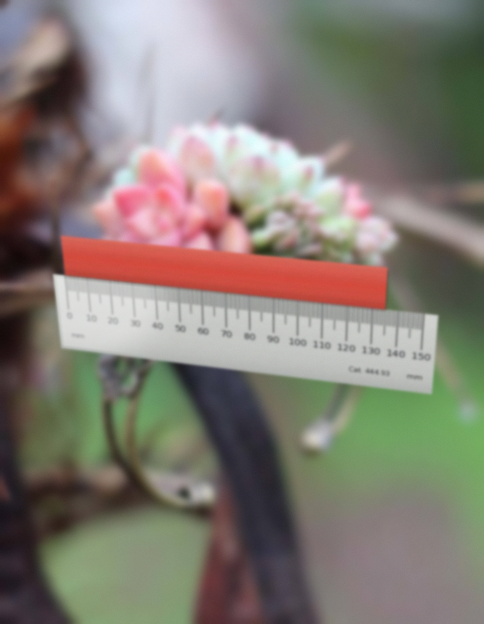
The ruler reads 135 mm
